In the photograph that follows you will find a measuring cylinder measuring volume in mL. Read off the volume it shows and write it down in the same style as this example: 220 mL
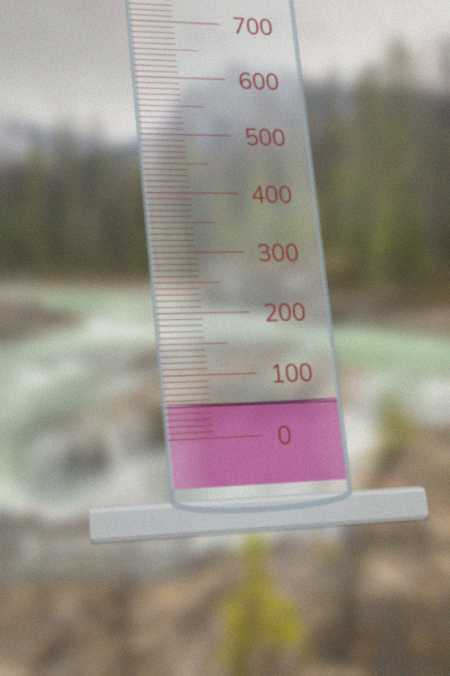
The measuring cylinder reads 50 mL
